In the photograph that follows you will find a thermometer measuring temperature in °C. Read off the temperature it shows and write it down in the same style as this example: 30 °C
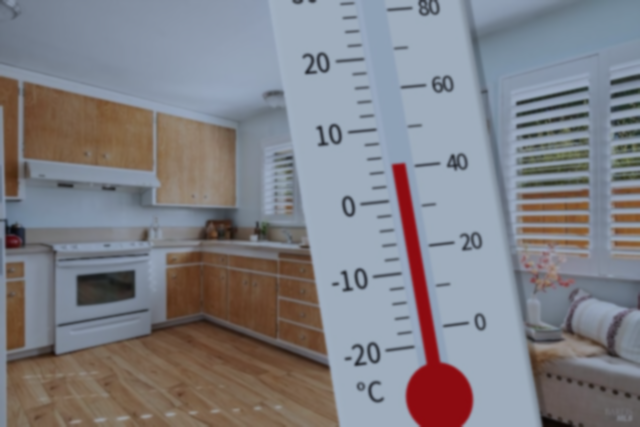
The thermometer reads 5 °C
